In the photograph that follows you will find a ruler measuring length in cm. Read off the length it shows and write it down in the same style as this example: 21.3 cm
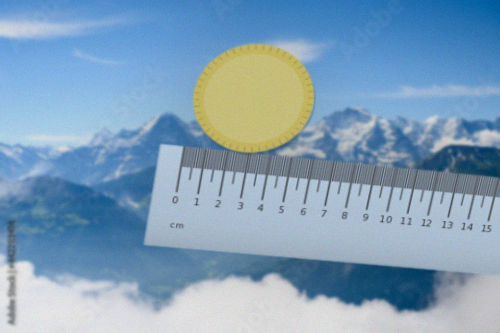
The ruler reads 5.5 cm
